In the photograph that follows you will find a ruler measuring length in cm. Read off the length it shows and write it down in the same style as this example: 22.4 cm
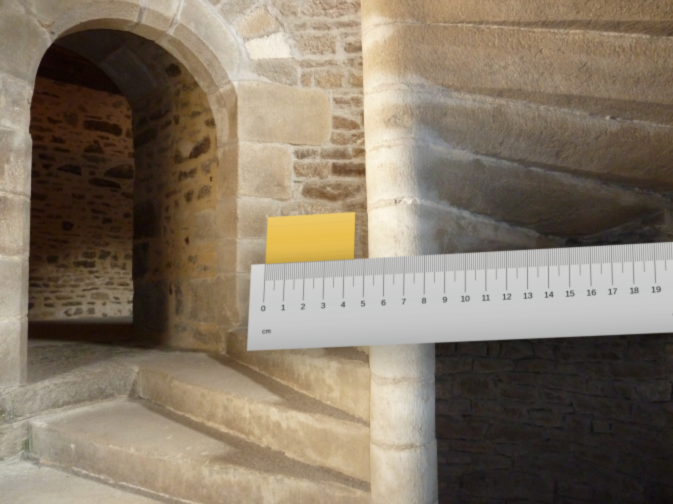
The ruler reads 4.5 cm
